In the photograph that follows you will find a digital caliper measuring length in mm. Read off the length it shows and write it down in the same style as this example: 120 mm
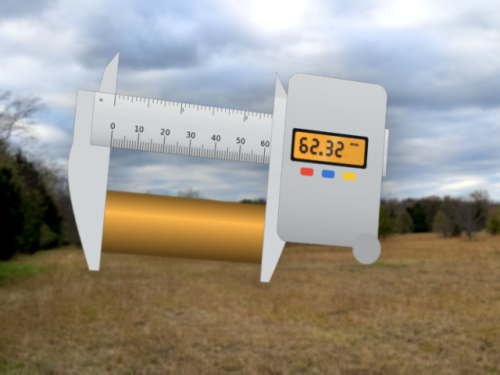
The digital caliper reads 62.32 mm
